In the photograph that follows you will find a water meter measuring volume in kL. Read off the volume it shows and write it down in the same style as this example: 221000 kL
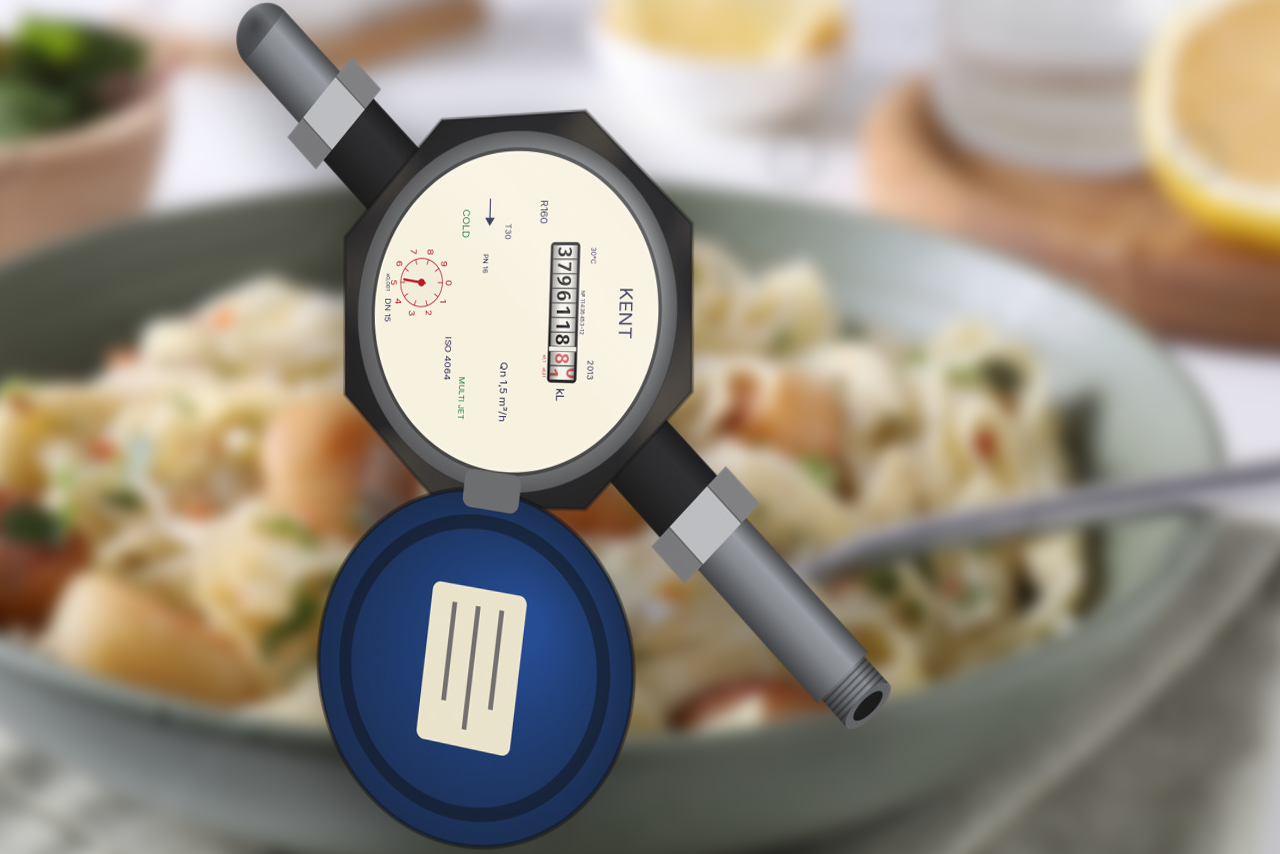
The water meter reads 3796118.805 kL
